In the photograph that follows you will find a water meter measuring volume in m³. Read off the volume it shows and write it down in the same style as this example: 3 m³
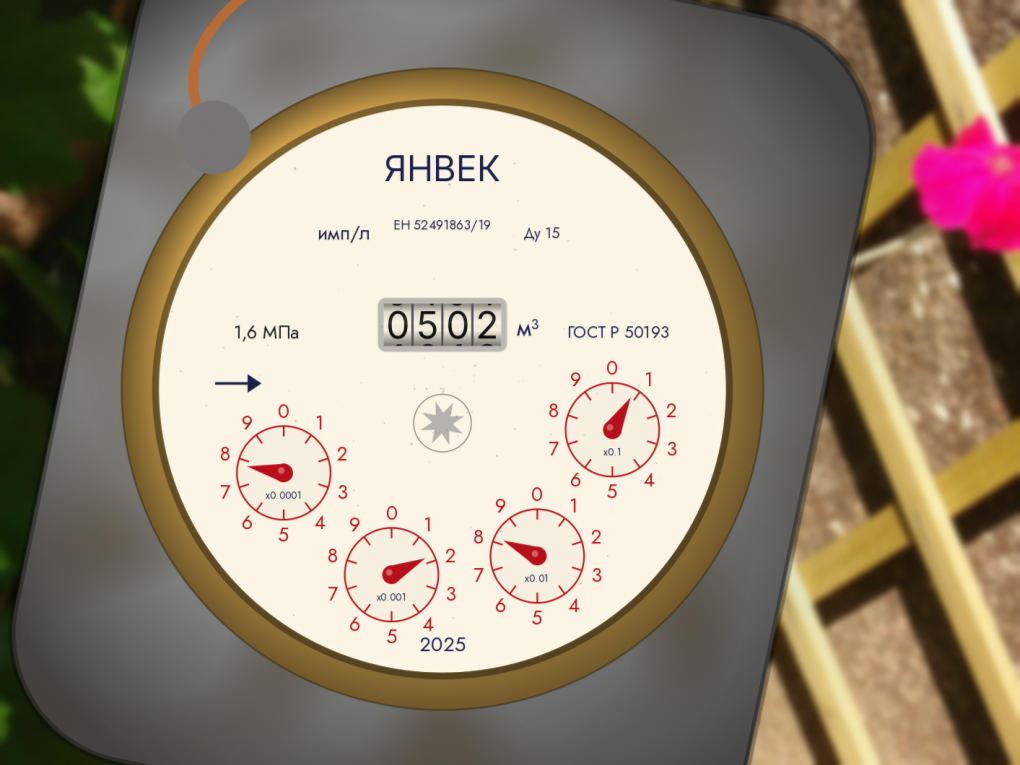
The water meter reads 502.0817 m³
